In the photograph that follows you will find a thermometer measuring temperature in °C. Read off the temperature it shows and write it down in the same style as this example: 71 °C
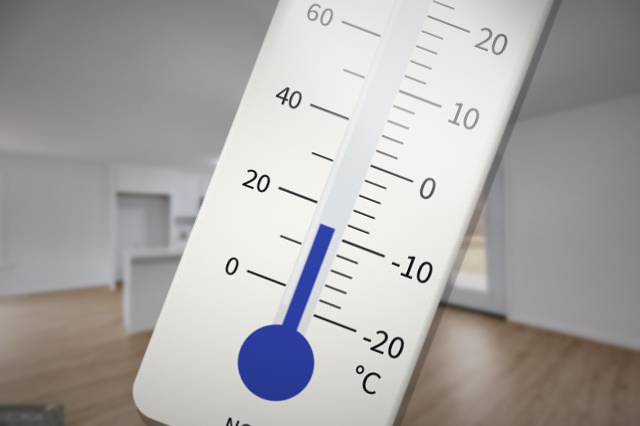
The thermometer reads -9 °C
